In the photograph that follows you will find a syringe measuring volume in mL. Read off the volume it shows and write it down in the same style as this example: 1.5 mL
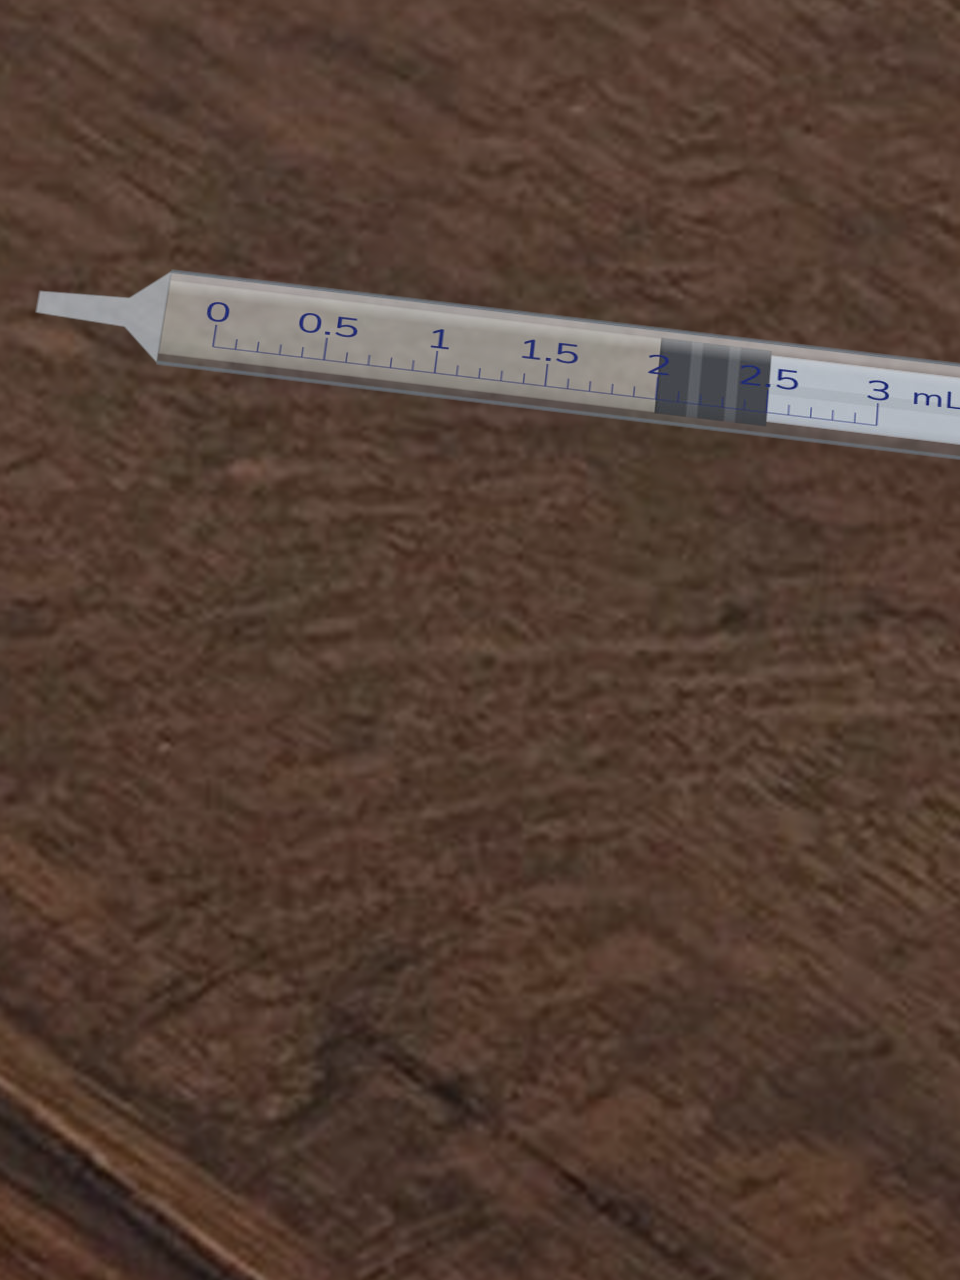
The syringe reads 2 mL
